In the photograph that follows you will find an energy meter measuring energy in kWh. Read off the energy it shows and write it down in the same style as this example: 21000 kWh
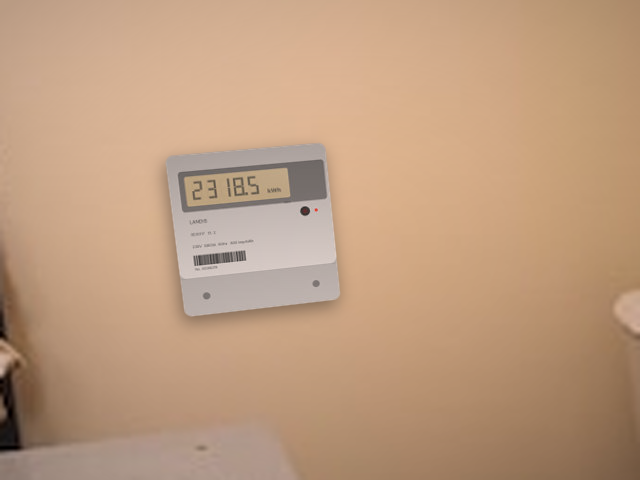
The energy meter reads 2318.5 kWh
